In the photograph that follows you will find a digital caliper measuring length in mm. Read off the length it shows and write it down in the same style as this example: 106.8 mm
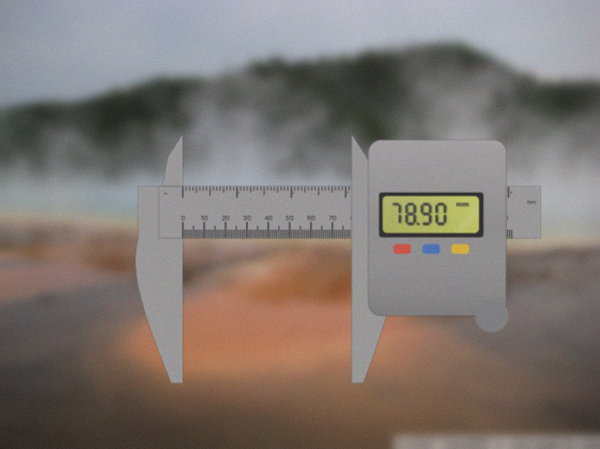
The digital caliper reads 78.90 mm
